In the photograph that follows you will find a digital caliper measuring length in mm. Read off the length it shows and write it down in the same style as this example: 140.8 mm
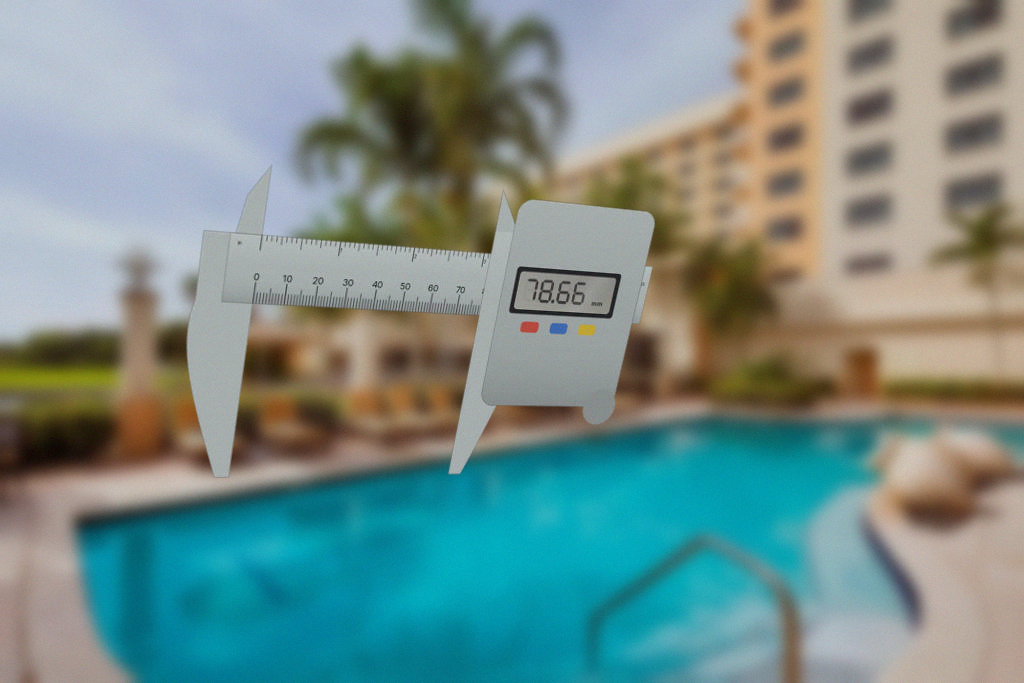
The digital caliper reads 78.66 mm
